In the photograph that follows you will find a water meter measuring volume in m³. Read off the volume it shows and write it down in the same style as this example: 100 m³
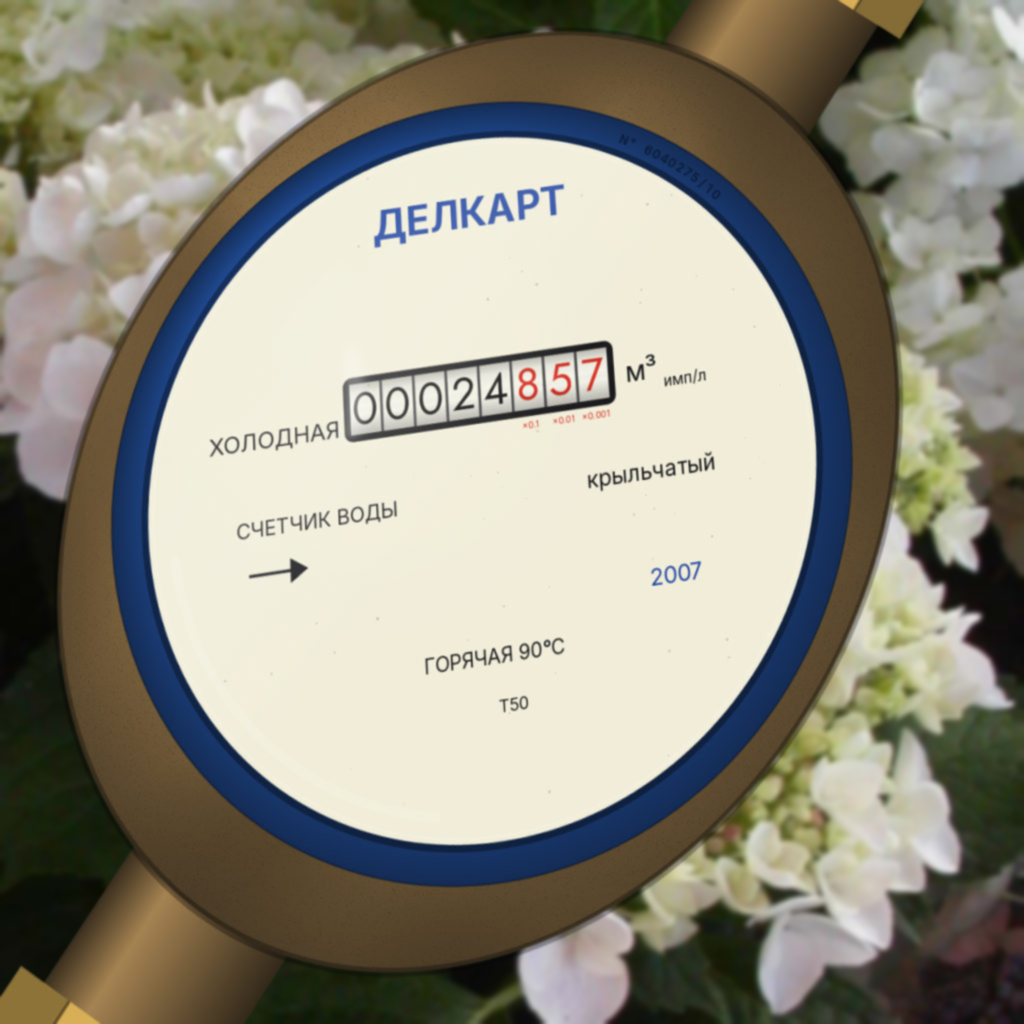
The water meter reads 24.857 m³
